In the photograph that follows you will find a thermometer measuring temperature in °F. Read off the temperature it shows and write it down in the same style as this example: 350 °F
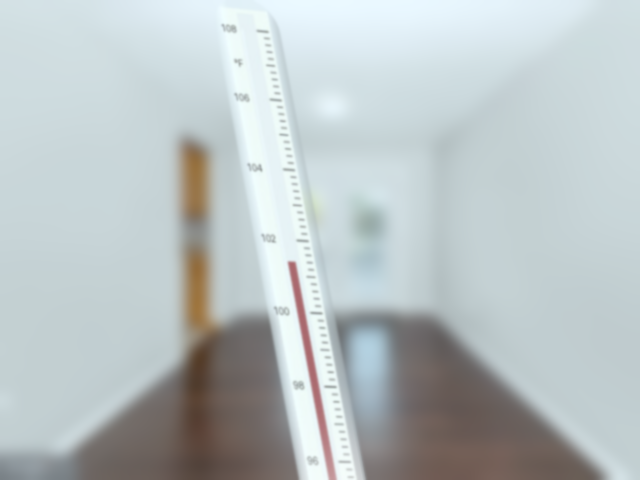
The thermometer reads 101.4 °F
